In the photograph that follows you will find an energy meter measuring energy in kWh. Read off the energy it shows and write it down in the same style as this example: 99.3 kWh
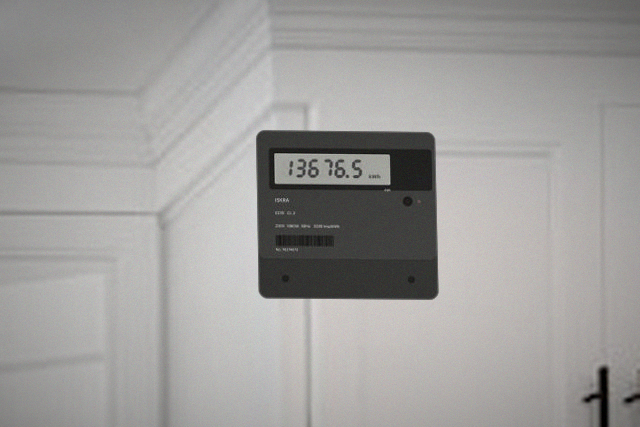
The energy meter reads 13676.5 kWh
